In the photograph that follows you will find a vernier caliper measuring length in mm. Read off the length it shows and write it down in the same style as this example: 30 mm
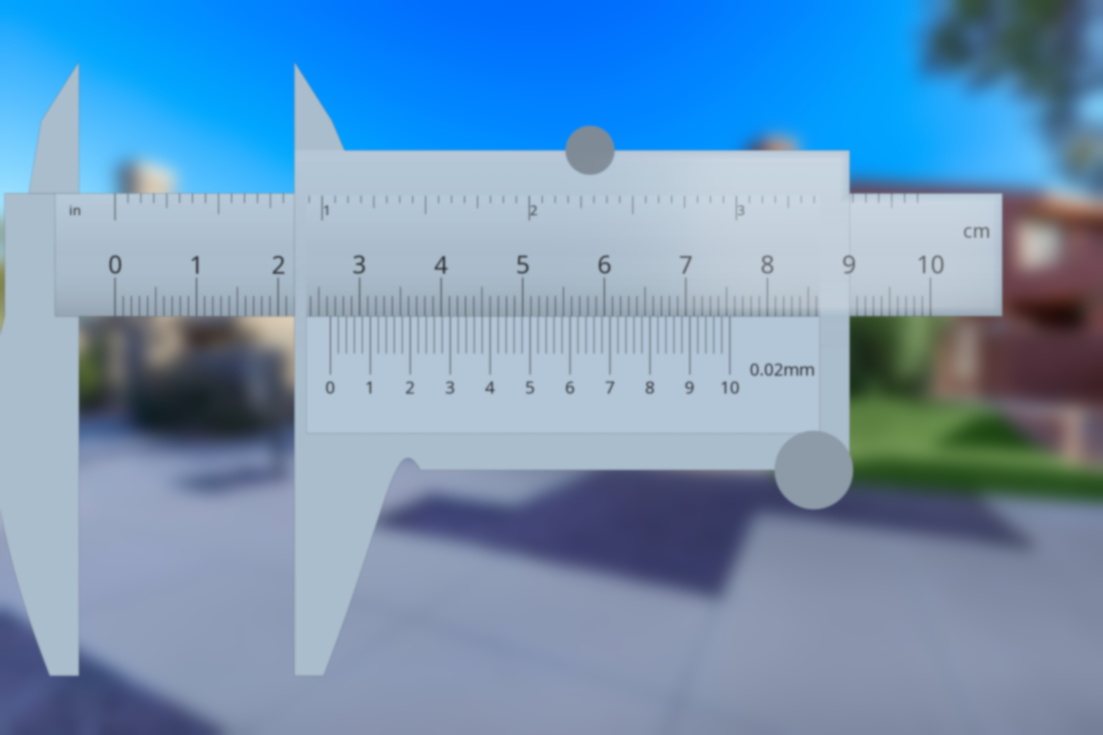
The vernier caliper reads 26.4 mm
